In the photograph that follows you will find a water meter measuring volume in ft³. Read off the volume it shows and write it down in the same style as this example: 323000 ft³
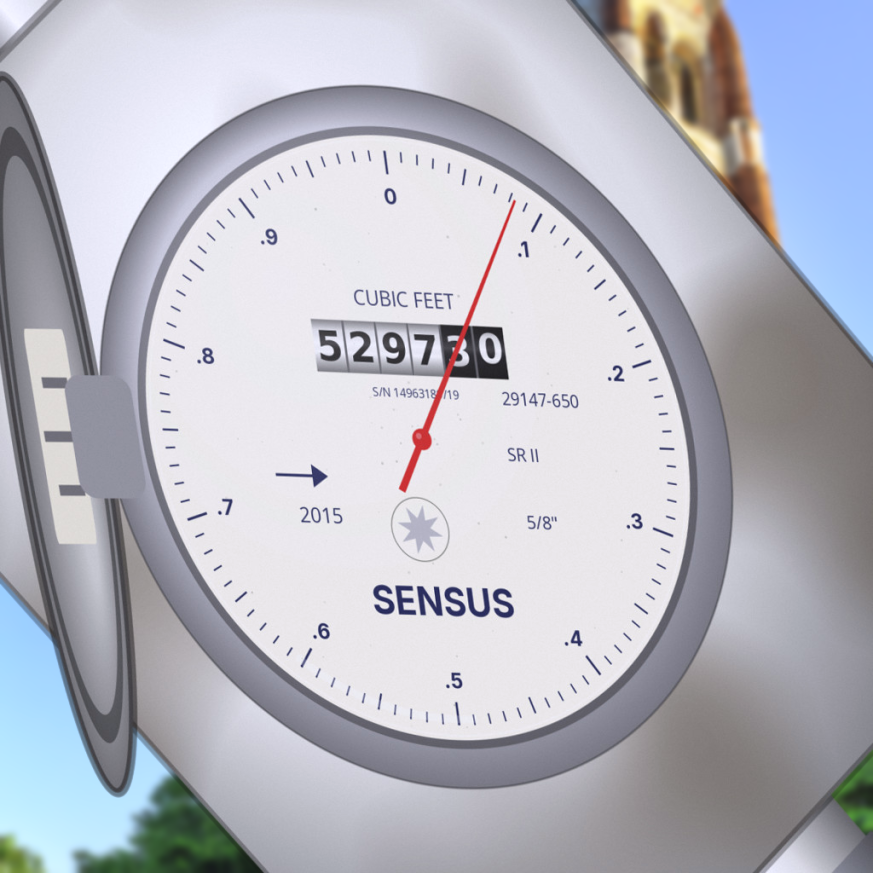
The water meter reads 529730.08 ft³
